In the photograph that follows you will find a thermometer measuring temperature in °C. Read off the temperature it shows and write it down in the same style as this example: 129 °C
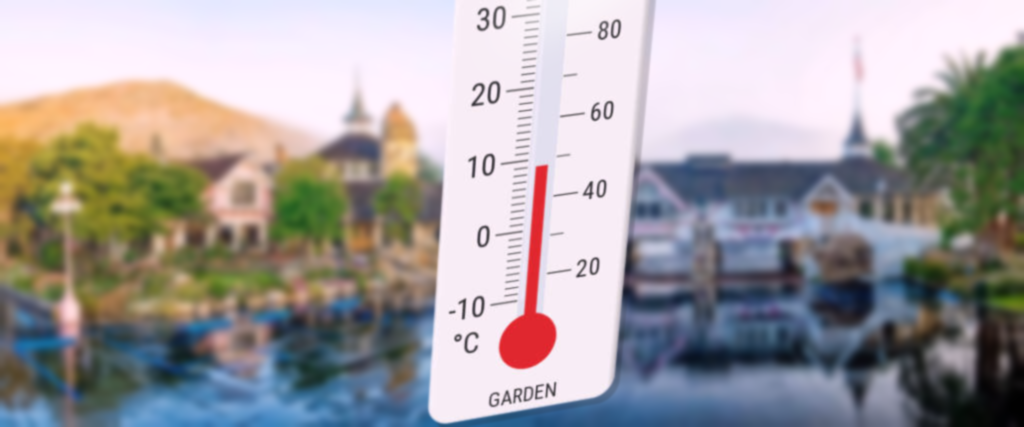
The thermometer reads 9 °C
